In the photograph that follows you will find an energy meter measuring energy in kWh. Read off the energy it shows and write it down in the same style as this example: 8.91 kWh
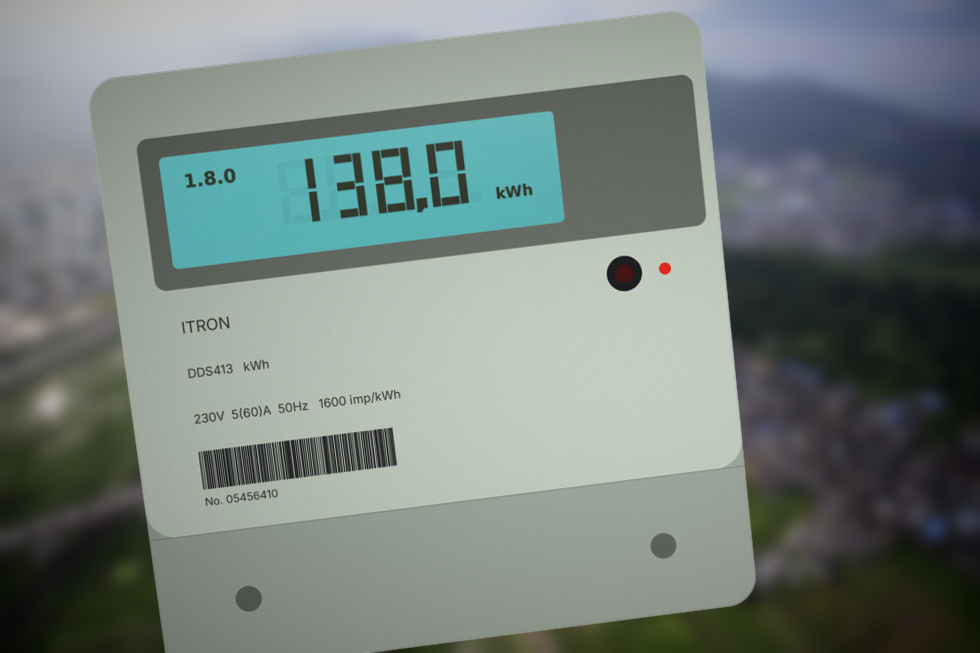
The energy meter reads 138.0 kWh
